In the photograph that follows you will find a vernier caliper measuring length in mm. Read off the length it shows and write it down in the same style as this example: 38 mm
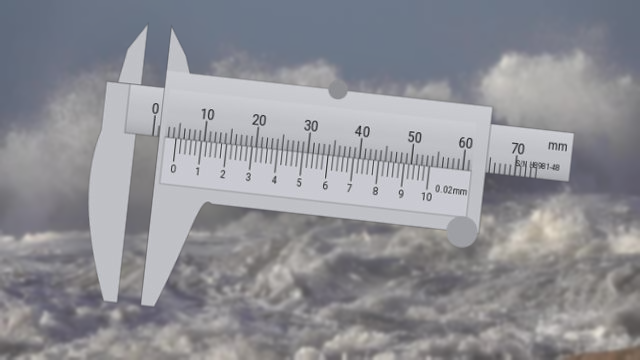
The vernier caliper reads 4.5 mm
